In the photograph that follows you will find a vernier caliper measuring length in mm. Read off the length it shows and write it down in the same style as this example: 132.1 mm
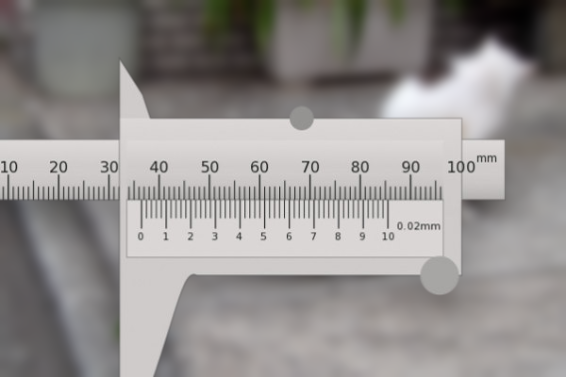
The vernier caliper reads 36.5 mm
